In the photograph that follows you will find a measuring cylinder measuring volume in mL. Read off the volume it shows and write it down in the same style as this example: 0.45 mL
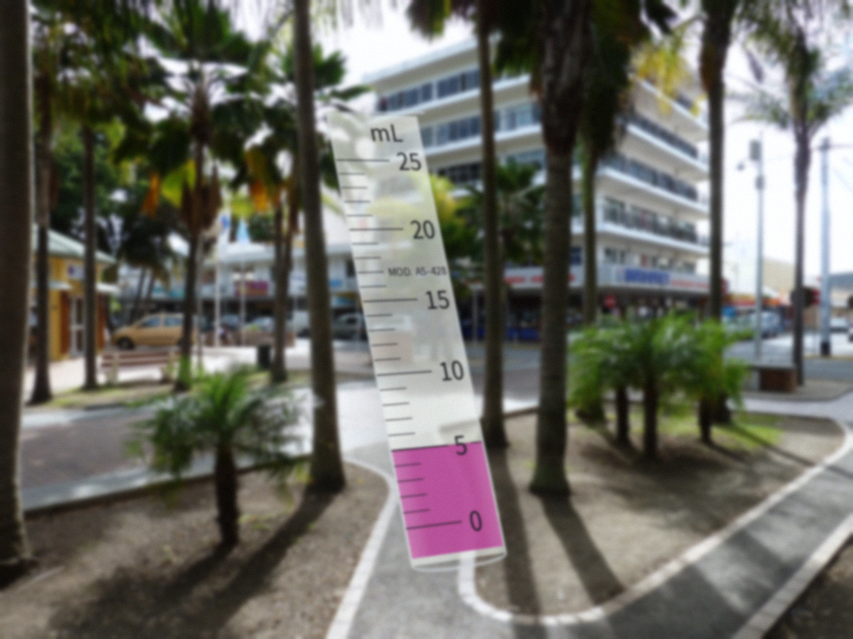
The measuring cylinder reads 5 mL
